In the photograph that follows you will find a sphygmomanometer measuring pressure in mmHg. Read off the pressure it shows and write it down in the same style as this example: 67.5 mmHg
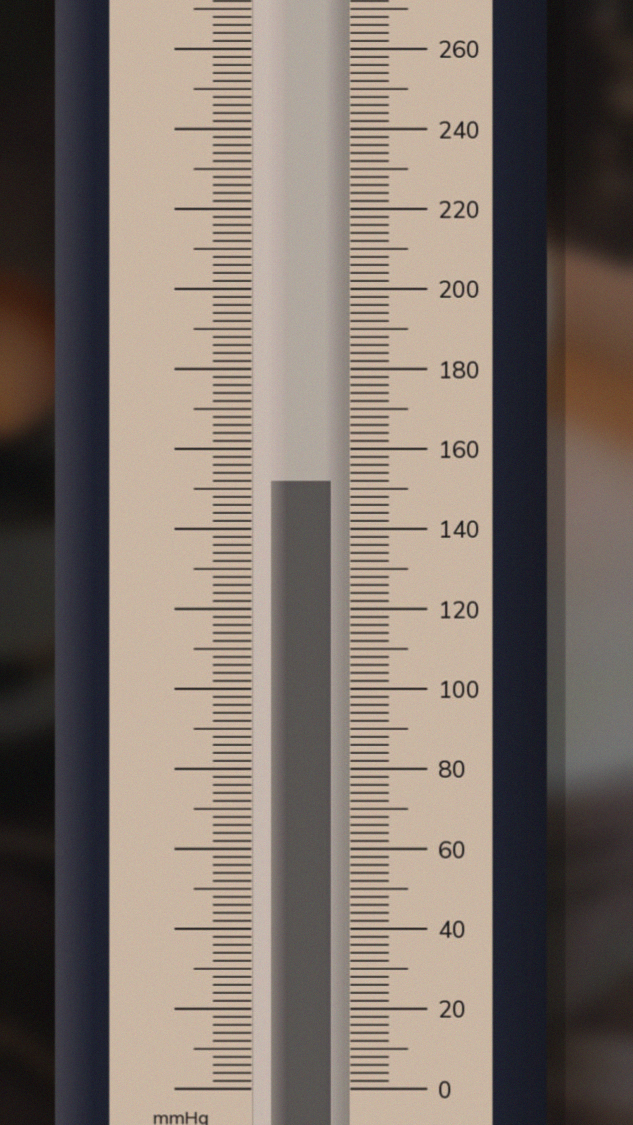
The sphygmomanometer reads 152 mmHg
